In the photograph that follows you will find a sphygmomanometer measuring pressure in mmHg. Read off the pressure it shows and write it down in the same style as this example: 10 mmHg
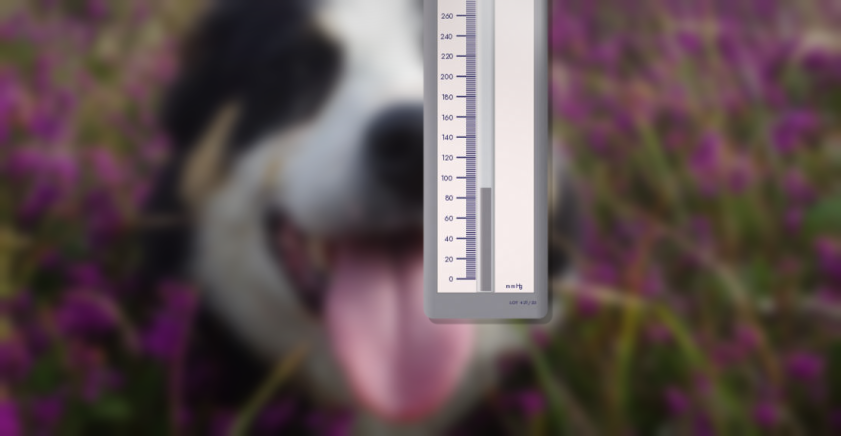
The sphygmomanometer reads 90 mmHg
